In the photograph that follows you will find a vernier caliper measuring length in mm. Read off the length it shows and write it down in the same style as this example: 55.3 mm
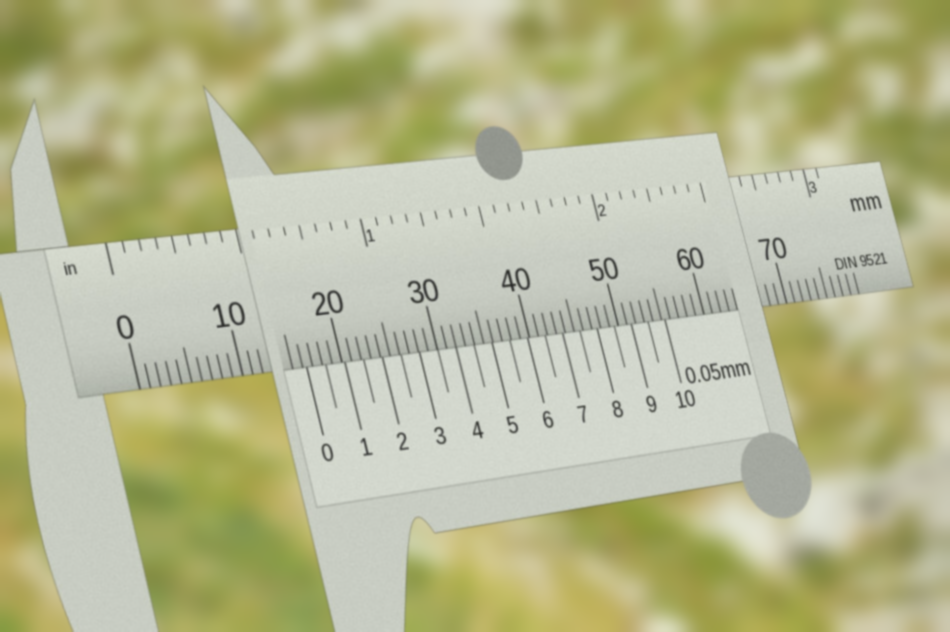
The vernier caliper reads 16.4 mm
